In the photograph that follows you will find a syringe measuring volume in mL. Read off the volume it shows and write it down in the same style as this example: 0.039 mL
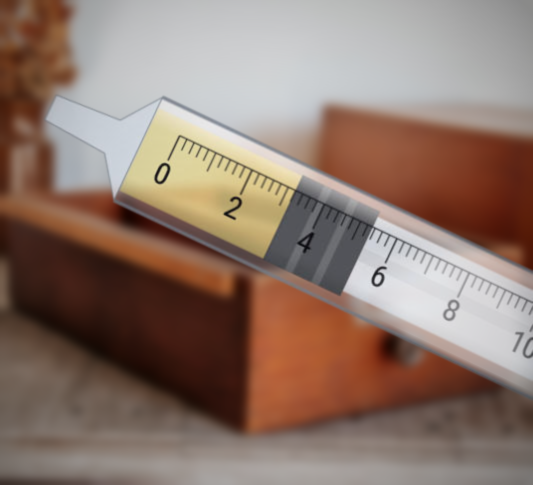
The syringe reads 3.2 mL
